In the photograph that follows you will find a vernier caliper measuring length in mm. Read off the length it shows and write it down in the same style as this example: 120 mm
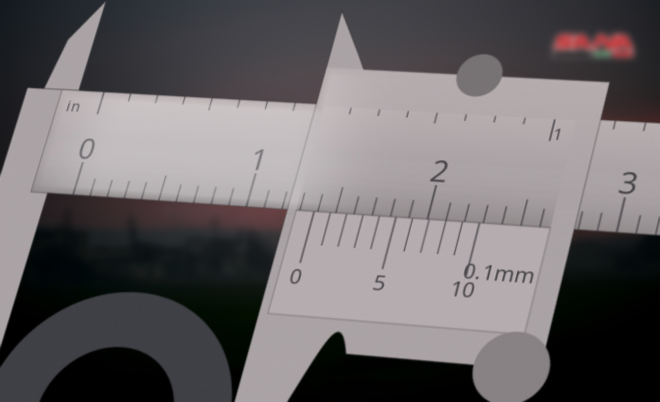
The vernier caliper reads 13.8 mm
